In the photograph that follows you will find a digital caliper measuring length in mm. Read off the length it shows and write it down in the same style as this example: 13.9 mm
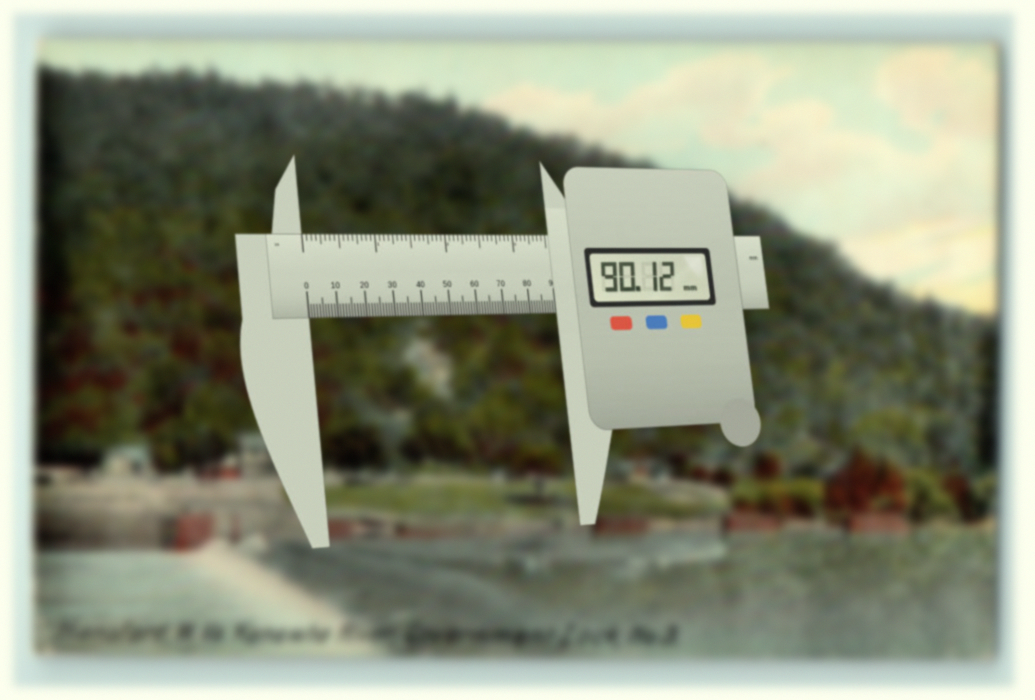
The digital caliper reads 90.12 mm
